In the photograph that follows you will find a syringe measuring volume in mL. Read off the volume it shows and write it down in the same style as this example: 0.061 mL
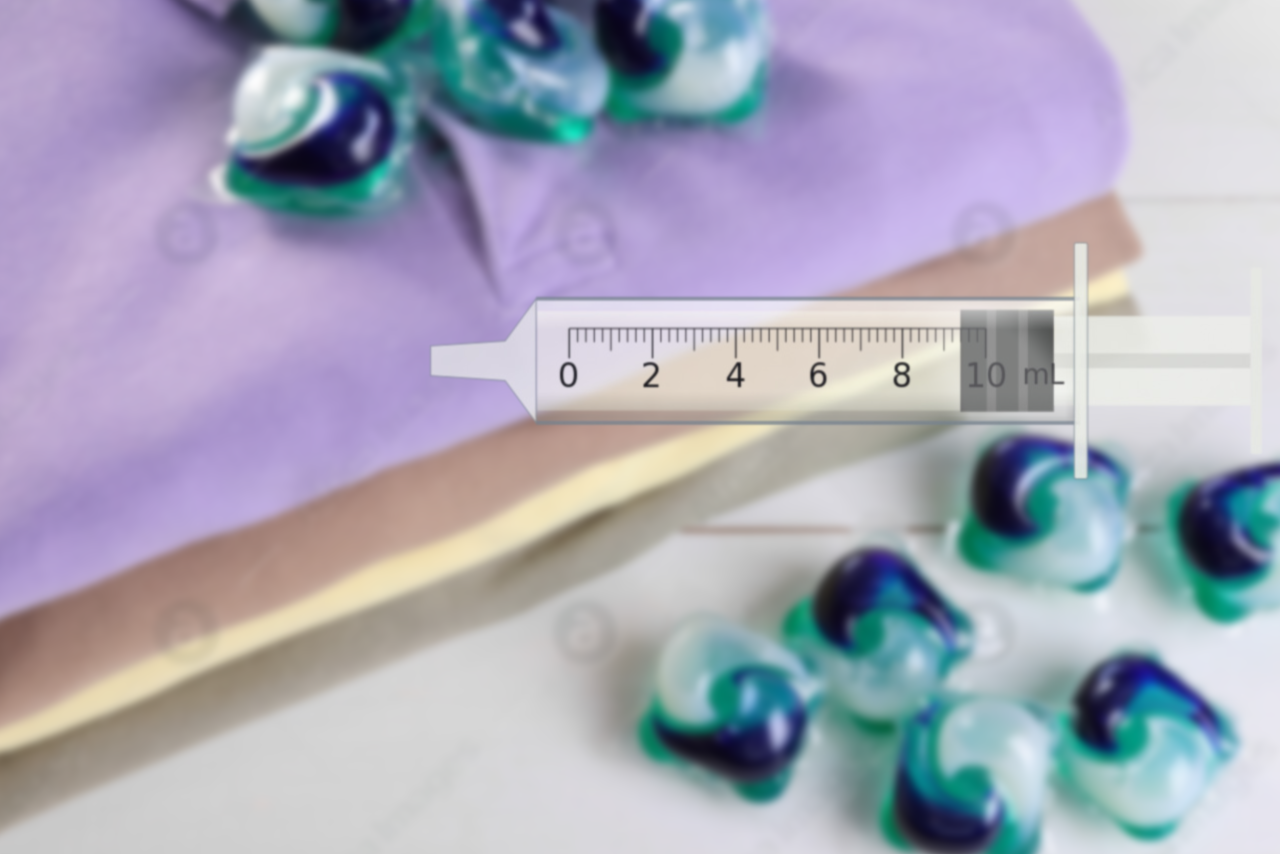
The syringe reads 9.4 mL
